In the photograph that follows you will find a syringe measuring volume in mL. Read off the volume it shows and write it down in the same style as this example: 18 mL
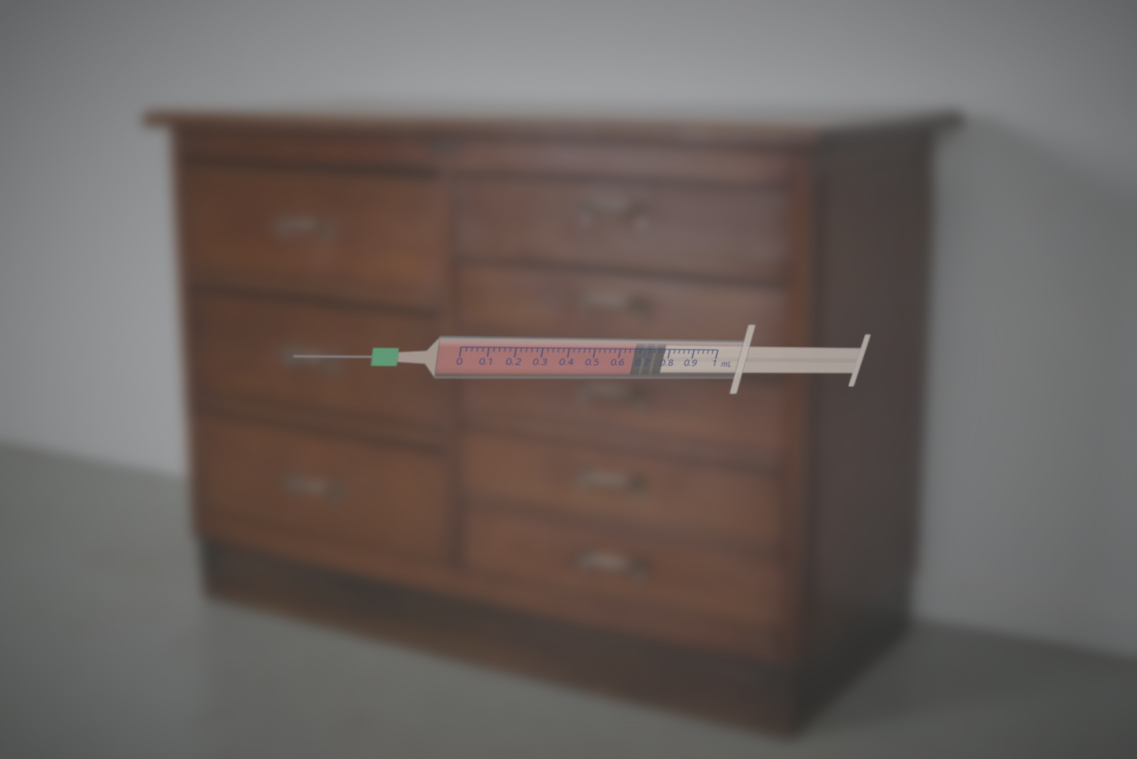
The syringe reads 0.66 mL
